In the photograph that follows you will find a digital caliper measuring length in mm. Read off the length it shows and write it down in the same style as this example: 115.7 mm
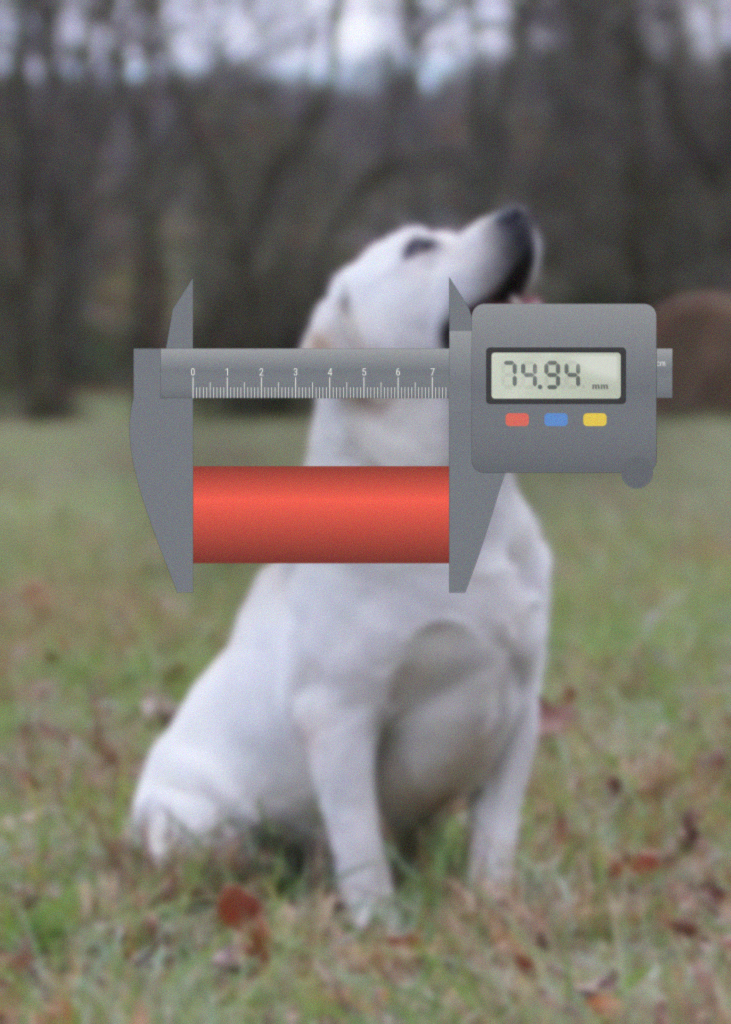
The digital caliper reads 74.94 mm
